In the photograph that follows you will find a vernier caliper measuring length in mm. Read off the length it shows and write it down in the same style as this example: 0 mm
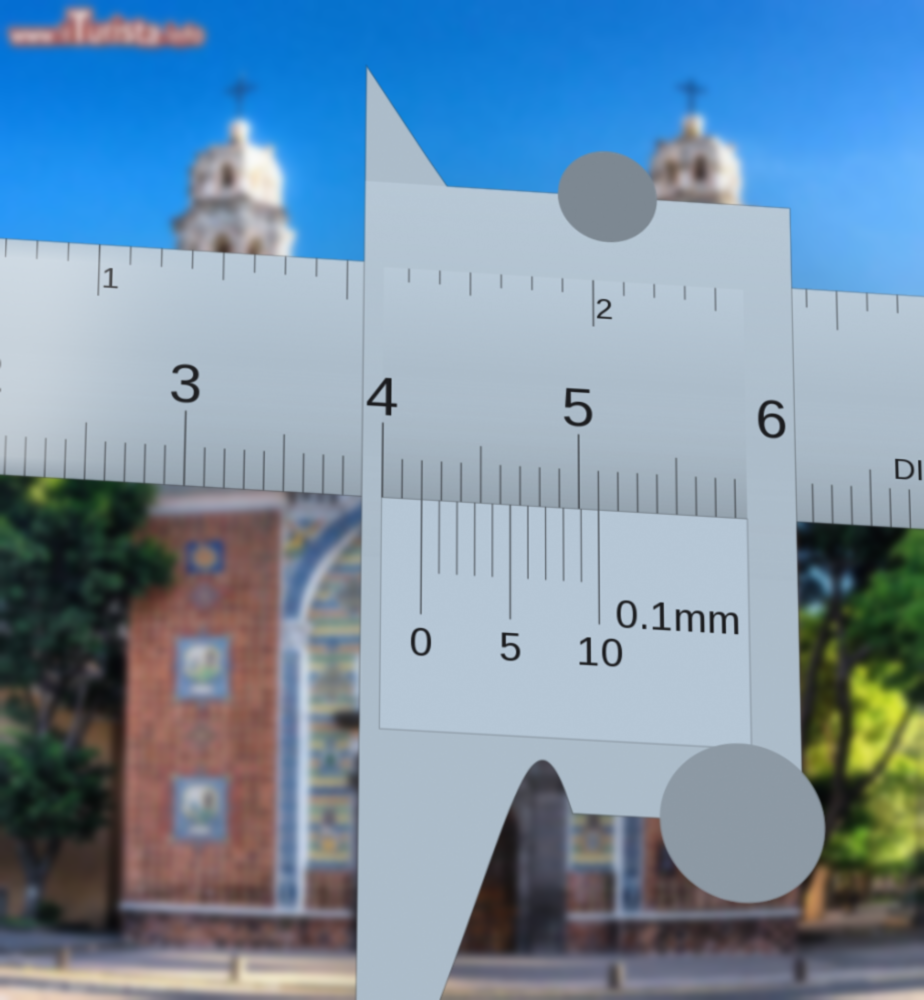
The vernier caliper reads 42.0 mm
